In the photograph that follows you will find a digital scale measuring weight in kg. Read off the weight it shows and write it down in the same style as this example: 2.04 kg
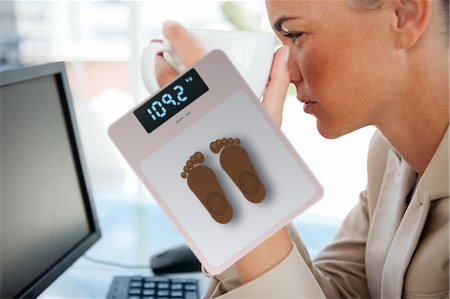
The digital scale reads 109.2 kg
